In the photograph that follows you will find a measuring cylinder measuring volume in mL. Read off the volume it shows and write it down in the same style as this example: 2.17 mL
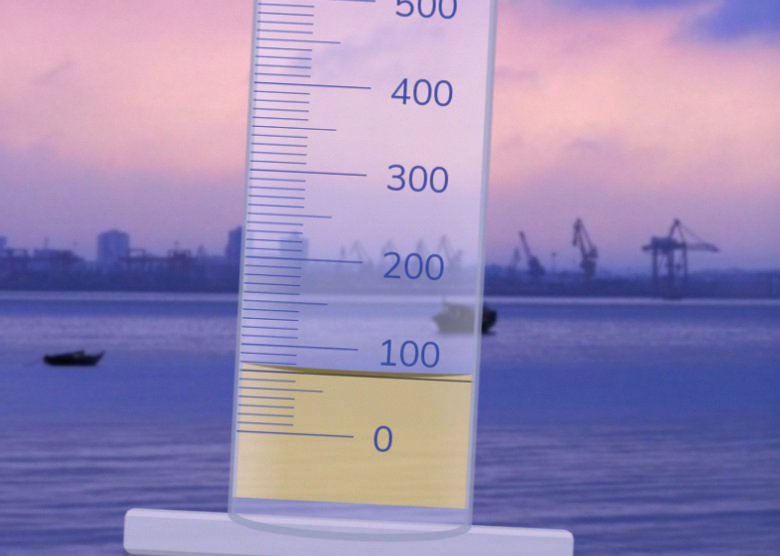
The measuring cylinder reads 70 mL
